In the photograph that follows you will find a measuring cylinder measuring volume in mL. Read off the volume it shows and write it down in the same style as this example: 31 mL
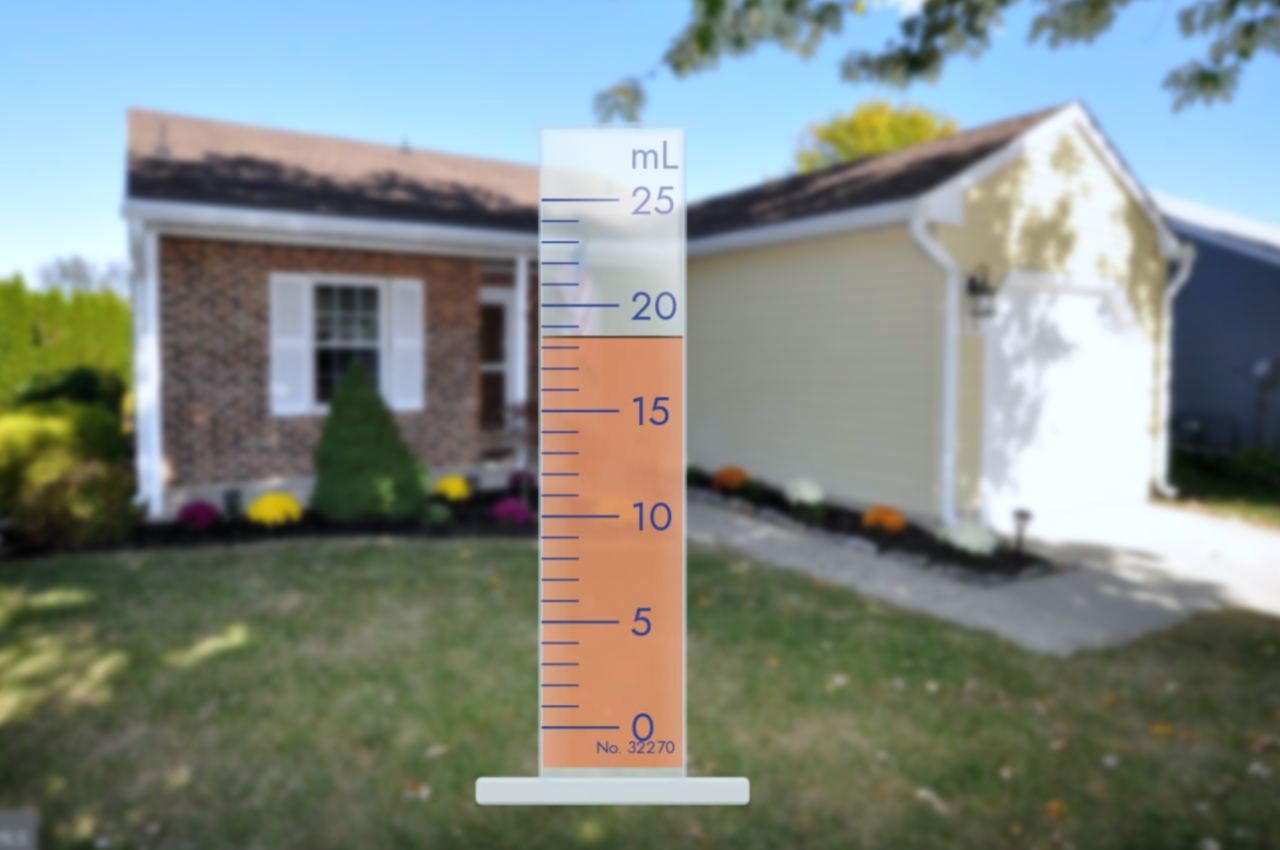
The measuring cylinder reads 18.5 mL
